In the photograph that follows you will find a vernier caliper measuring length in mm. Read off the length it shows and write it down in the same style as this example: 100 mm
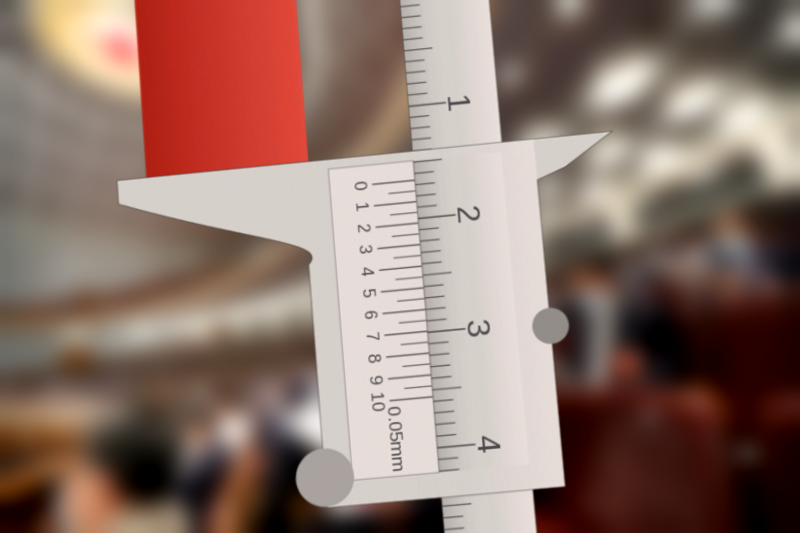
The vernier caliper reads 16.6 mm
